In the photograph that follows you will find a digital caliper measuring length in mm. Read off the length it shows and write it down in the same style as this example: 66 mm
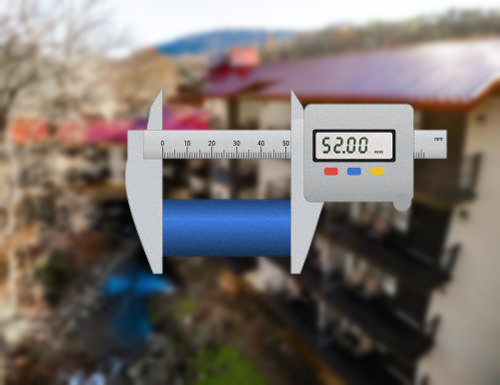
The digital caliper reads 52.00 mm
